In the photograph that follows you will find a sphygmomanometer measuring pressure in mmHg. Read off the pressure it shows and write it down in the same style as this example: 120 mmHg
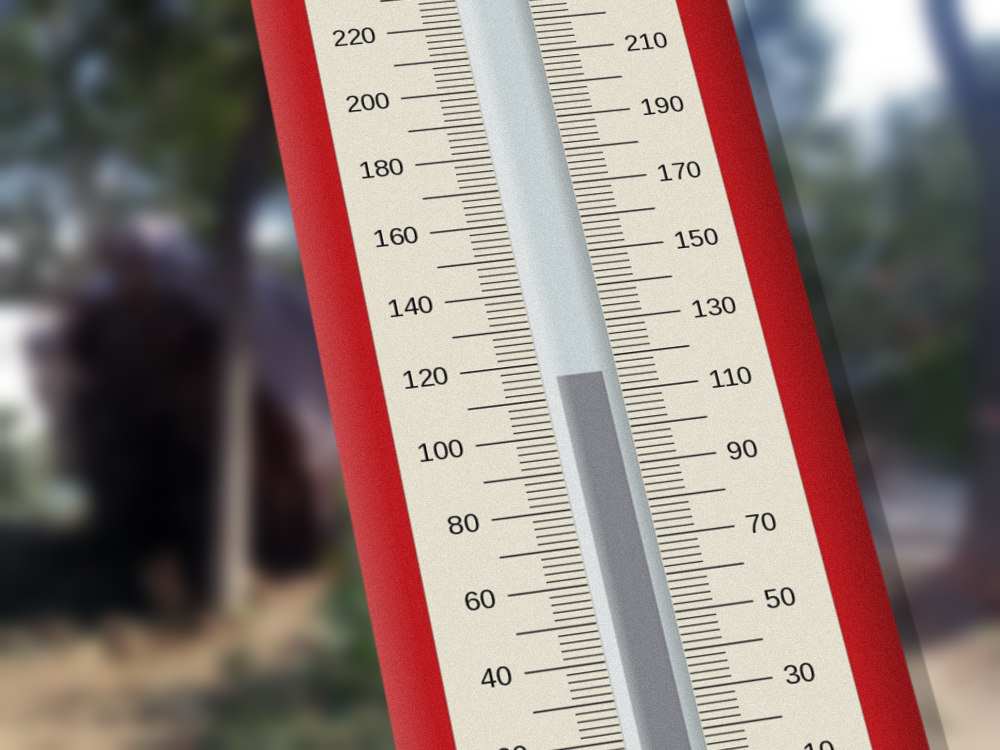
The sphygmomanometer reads 116 mmHg
